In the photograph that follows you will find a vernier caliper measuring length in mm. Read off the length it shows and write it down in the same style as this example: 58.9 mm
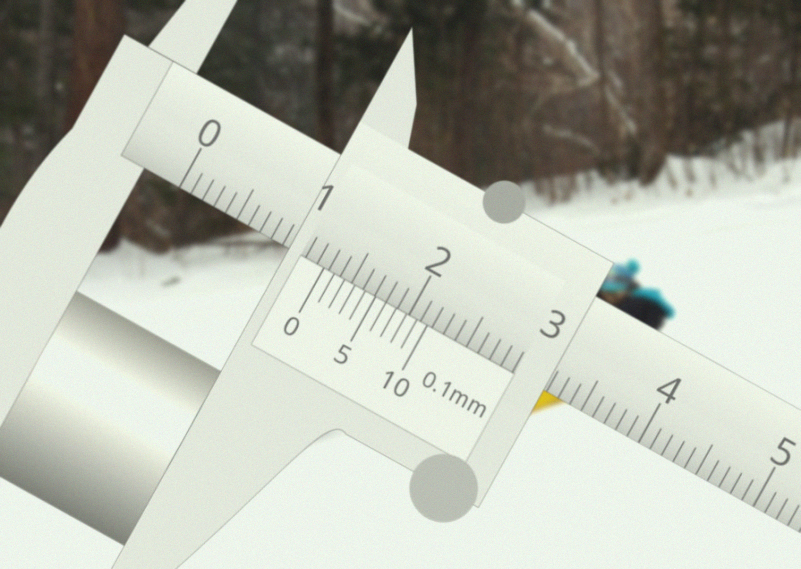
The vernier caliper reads 12.6 mm
